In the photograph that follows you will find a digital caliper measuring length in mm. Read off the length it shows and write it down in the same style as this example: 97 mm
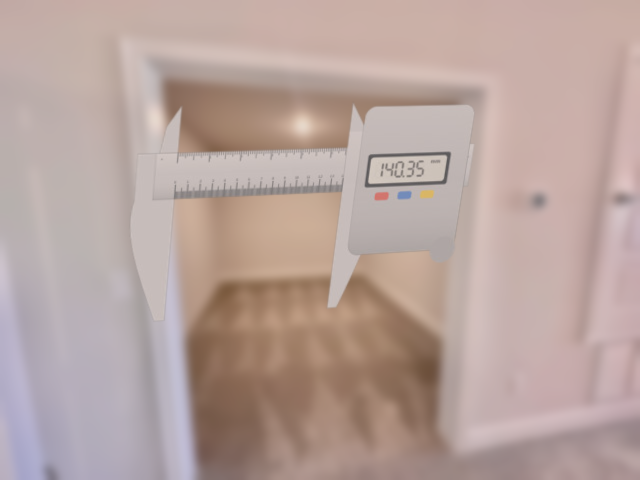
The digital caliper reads 140.35 mm
